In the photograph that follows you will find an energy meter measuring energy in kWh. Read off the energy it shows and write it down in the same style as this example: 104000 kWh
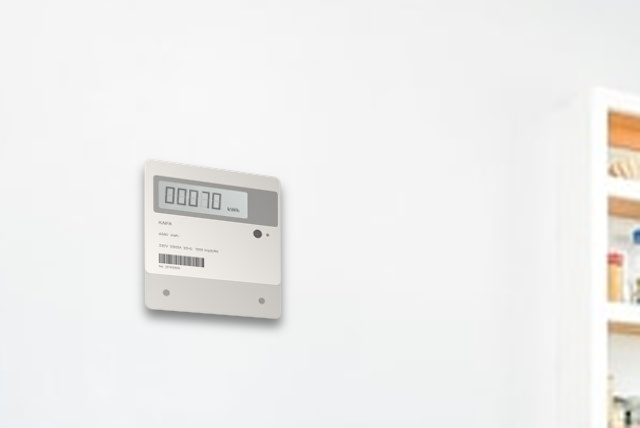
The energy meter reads 70 kWh
